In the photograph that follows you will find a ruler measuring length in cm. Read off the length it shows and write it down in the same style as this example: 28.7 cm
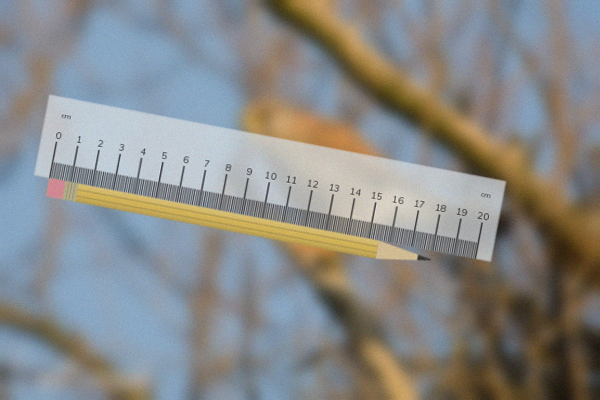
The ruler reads 18 cm
